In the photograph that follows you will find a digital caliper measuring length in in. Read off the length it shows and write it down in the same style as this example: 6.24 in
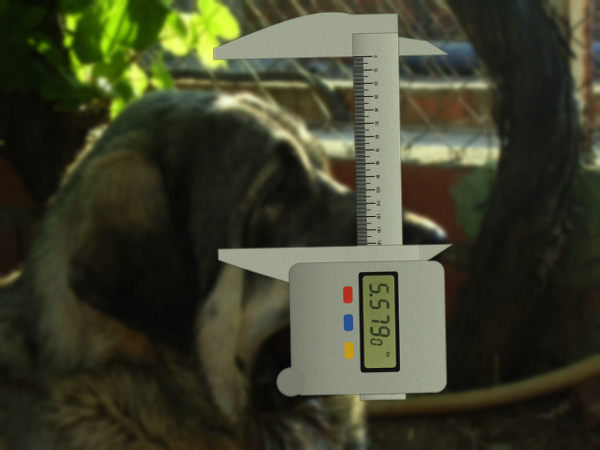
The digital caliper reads 5.5790 in
